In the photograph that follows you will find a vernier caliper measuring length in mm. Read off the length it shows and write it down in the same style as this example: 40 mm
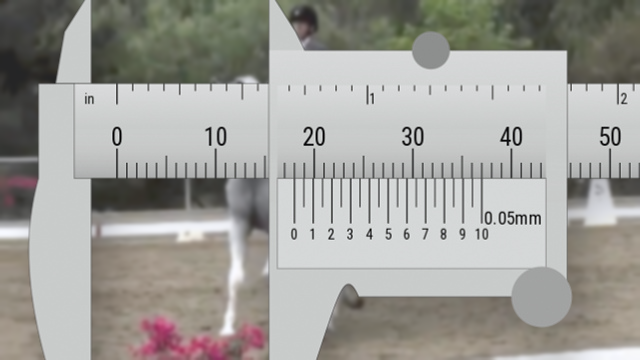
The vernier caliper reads 18.0 mm
